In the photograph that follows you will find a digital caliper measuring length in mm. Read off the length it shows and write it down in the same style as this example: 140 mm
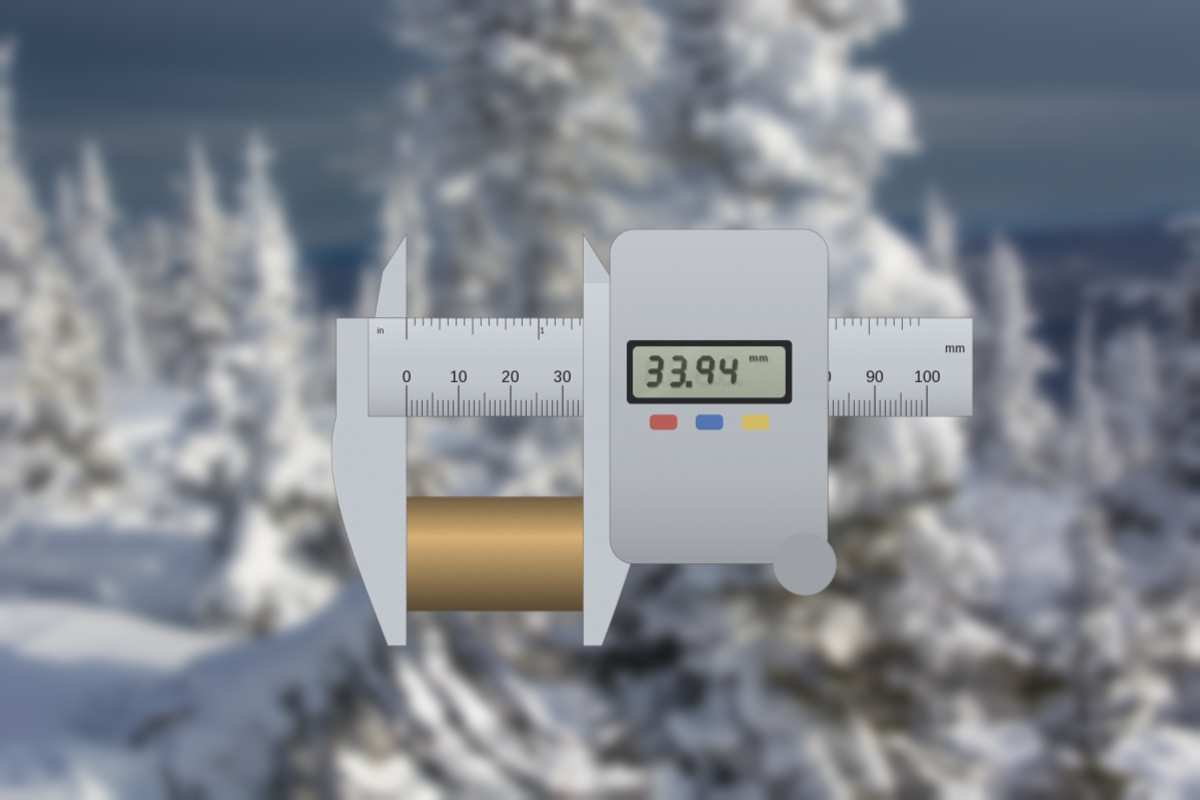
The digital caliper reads 33.94 mm
